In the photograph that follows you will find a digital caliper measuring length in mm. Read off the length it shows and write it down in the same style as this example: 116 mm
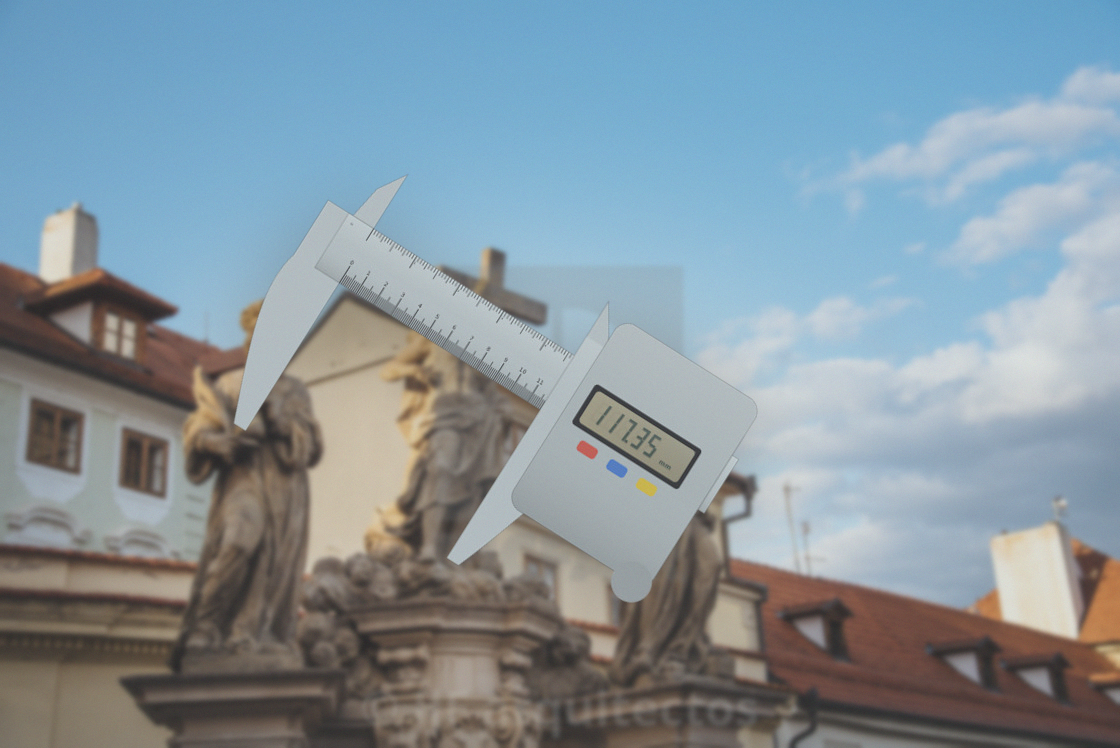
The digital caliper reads 117.35 mm
